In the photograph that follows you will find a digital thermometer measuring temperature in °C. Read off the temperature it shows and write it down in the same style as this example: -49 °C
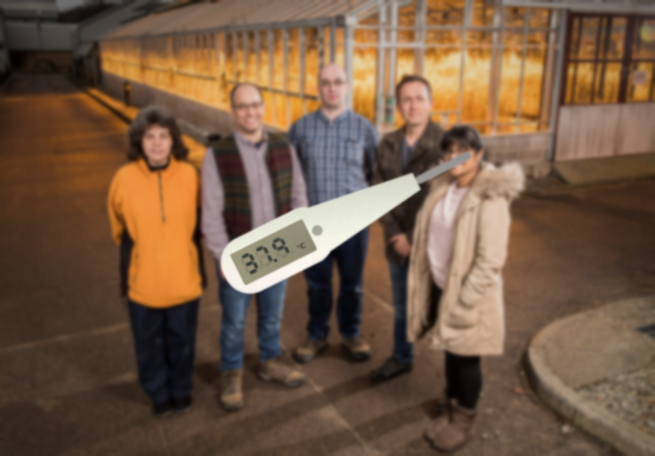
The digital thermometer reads 37.9 °C
